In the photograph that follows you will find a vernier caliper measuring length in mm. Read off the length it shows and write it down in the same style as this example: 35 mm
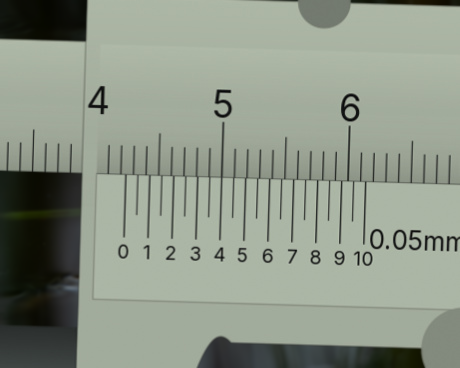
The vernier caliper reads 42.4 mm
